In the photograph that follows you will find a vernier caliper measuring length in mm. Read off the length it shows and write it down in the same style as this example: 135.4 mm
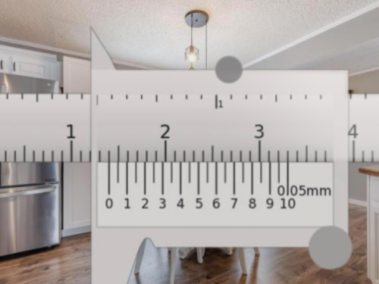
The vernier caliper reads 14.0 mm
